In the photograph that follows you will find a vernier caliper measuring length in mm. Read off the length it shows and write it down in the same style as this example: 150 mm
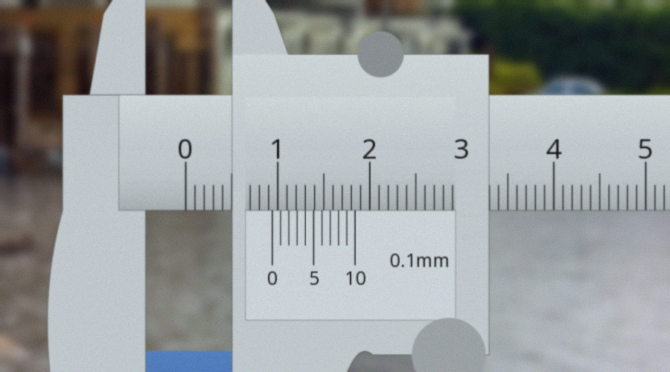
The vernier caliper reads 9.4 mm
